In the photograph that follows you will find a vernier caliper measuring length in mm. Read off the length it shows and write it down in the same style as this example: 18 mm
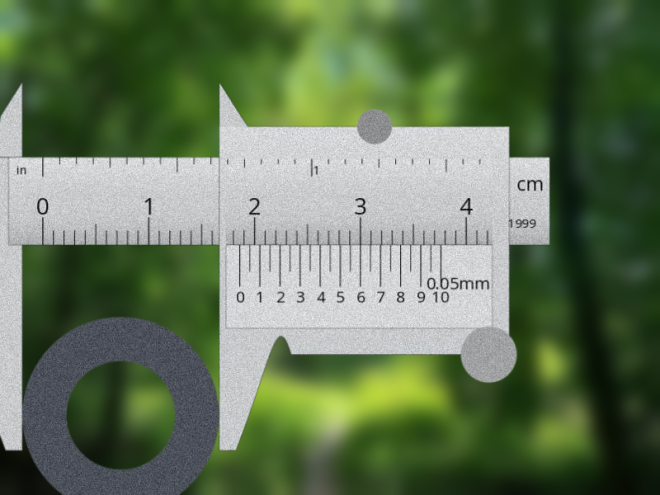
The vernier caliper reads 18.6 mm
